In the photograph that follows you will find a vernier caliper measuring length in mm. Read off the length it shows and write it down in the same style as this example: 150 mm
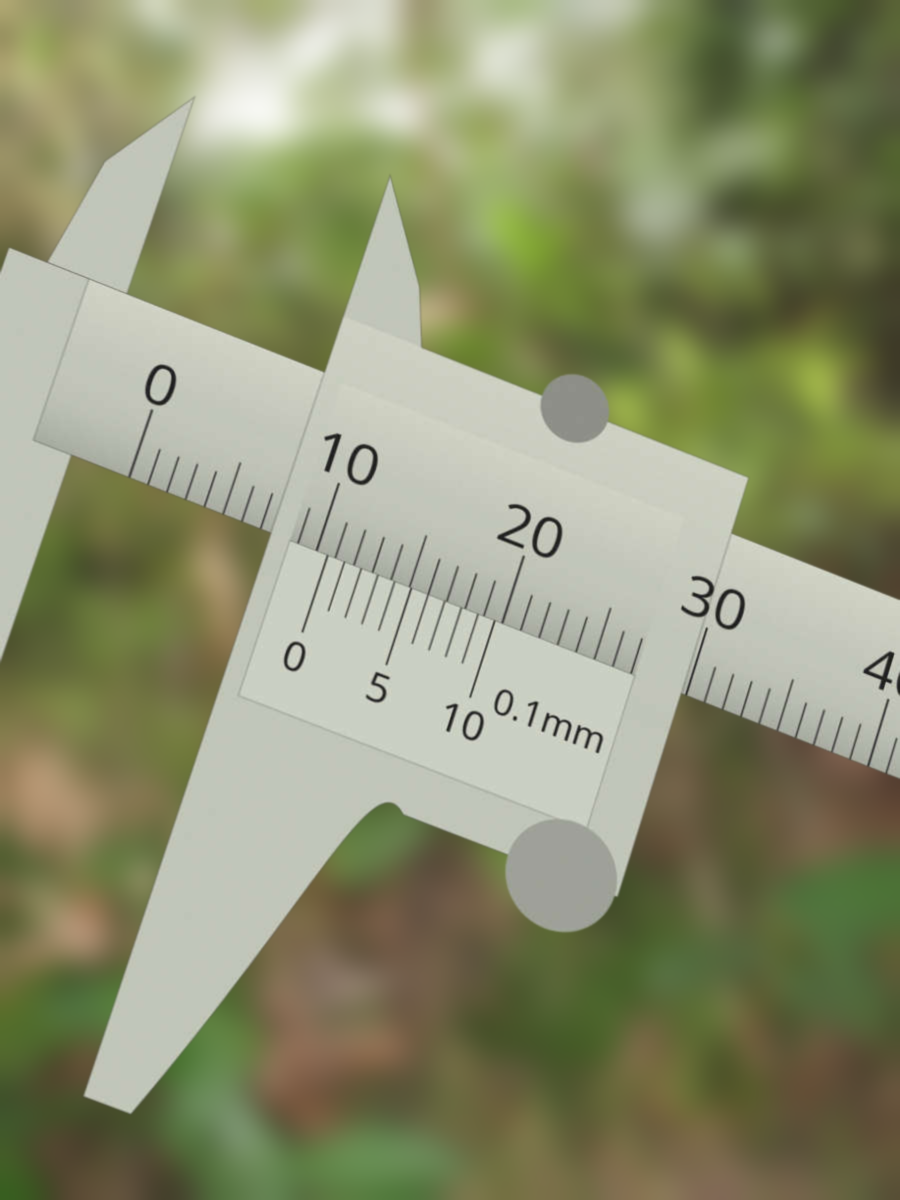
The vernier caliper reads 10.6 mm
